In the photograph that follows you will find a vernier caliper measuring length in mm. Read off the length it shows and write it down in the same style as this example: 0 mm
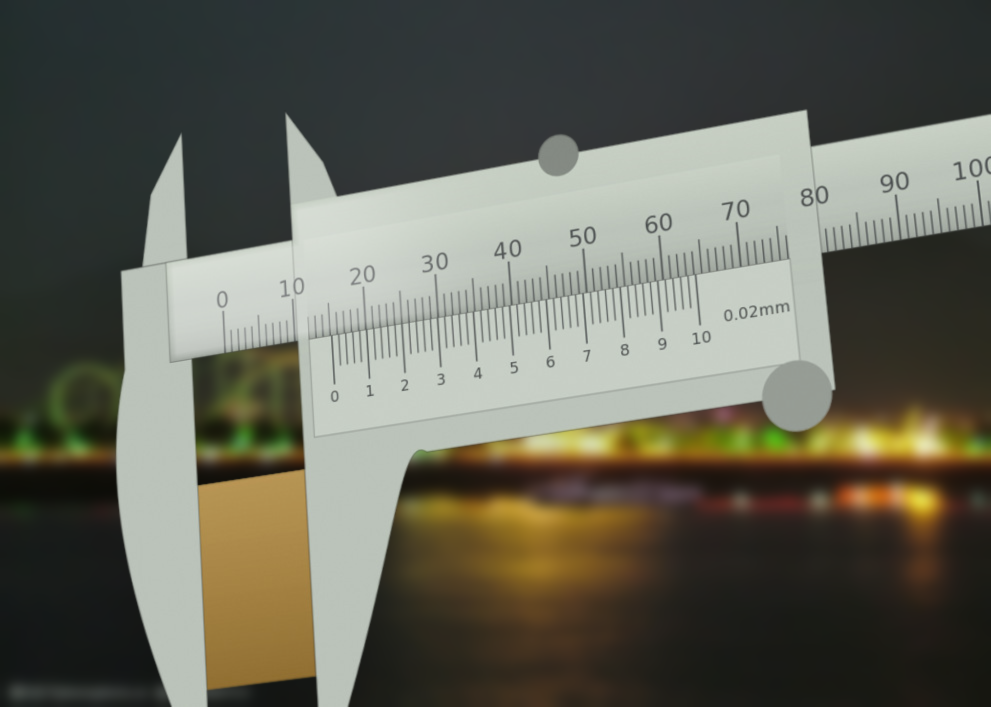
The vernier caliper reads 15.2 mm
